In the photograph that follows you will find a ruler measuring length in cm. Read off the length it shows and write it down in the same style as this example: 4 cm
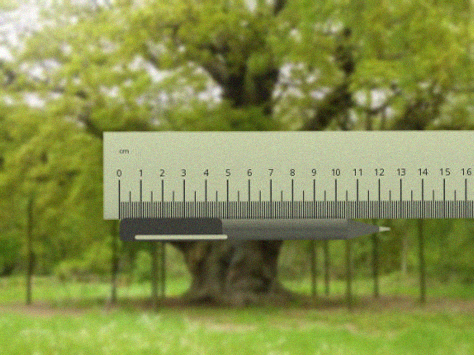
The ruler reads 12.5 cm
